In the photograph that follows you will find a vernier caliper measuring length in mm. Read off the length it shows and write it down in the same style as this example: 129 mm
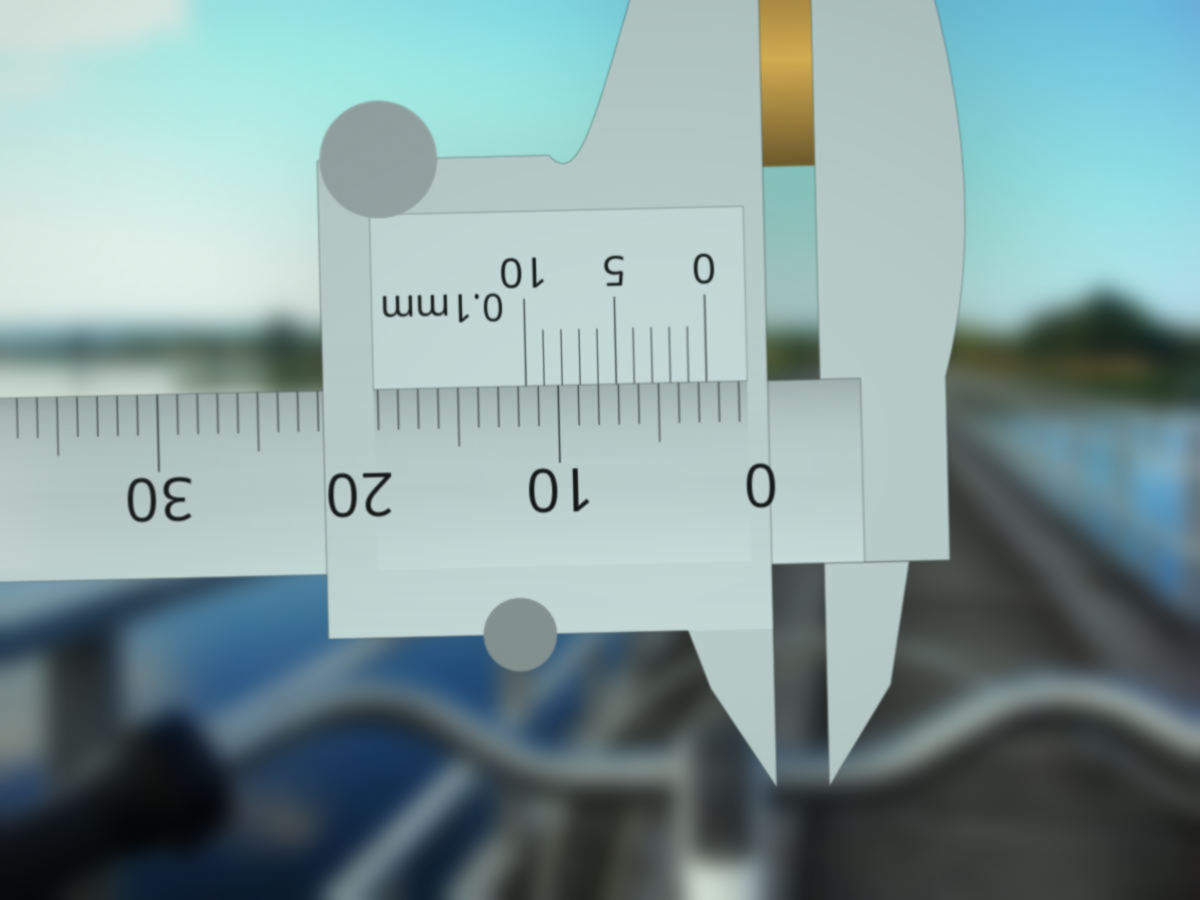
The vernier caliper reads 2.6 mm
